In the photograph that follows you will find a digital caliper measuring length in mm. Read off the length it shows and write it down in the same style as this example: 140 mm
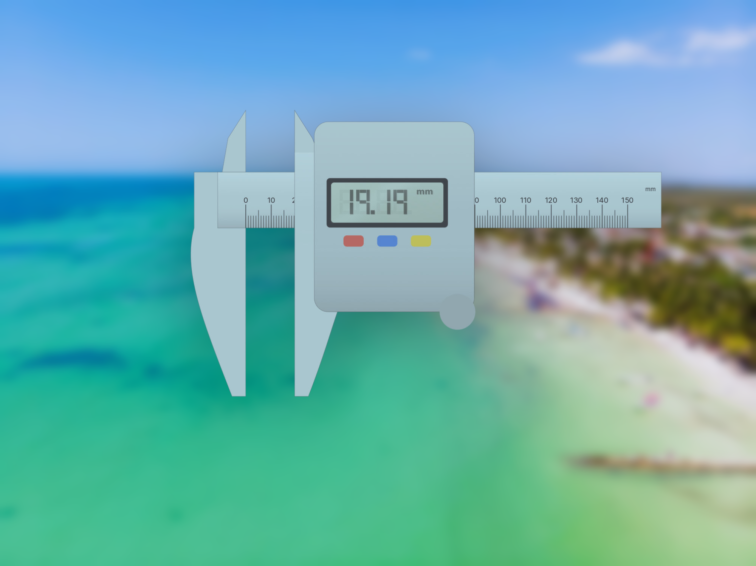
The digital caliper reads 19.19 mm
